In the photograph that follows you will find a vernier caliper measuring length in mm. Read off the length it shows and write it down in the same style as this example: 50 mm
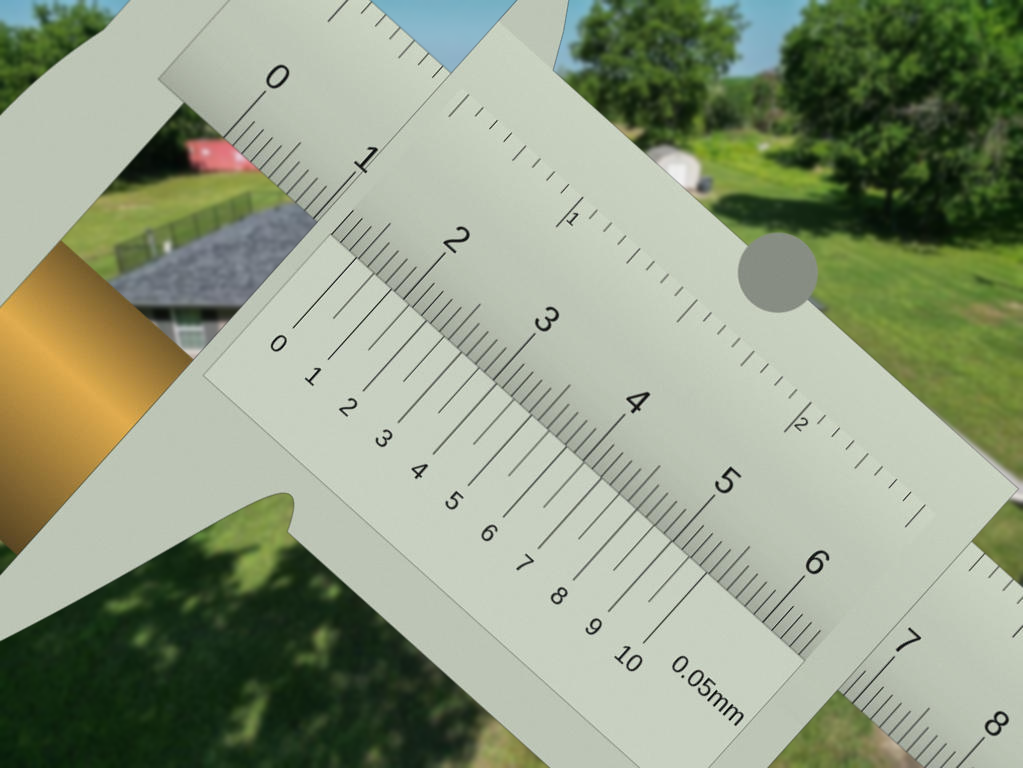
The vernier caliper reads 14.8 mm
